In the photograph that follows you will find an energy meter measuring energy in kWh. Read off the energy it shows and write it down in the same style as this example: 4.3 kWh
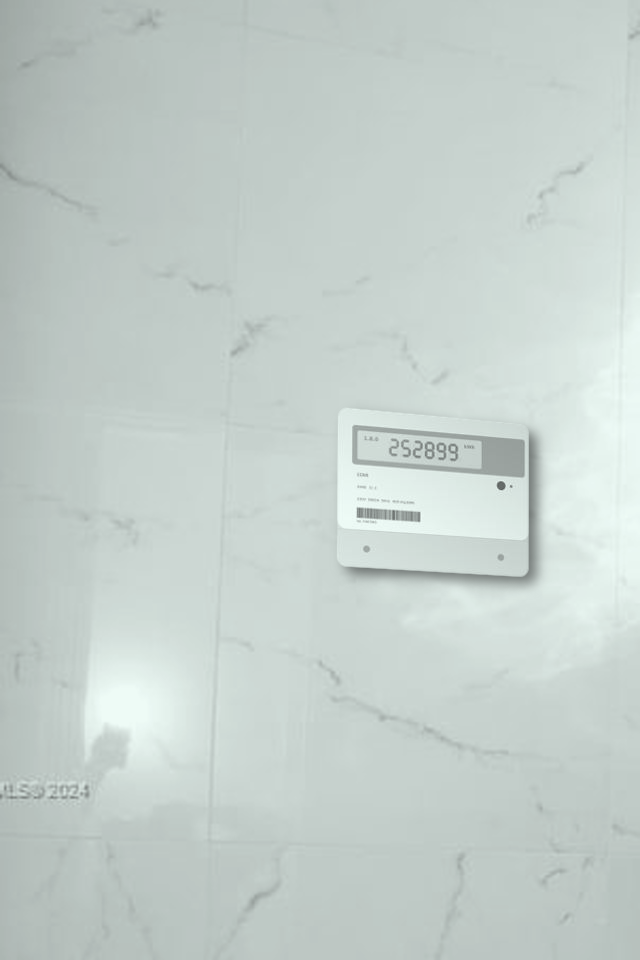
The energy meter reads 252899 kWh
